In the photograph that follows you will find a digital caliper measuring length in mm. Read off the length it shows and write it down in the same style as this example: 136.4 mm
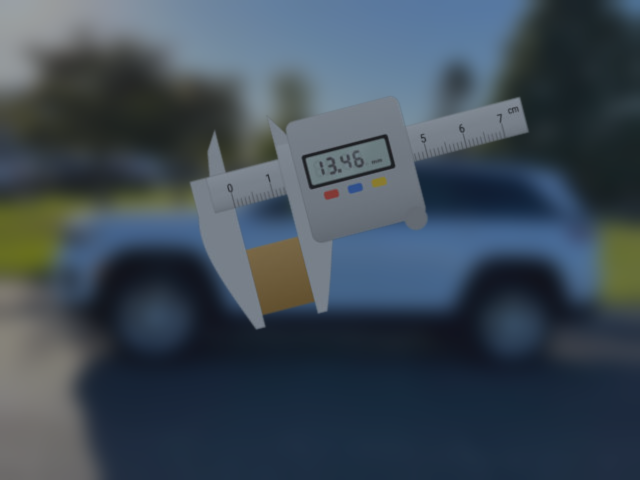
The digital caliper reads 13.46 mm
